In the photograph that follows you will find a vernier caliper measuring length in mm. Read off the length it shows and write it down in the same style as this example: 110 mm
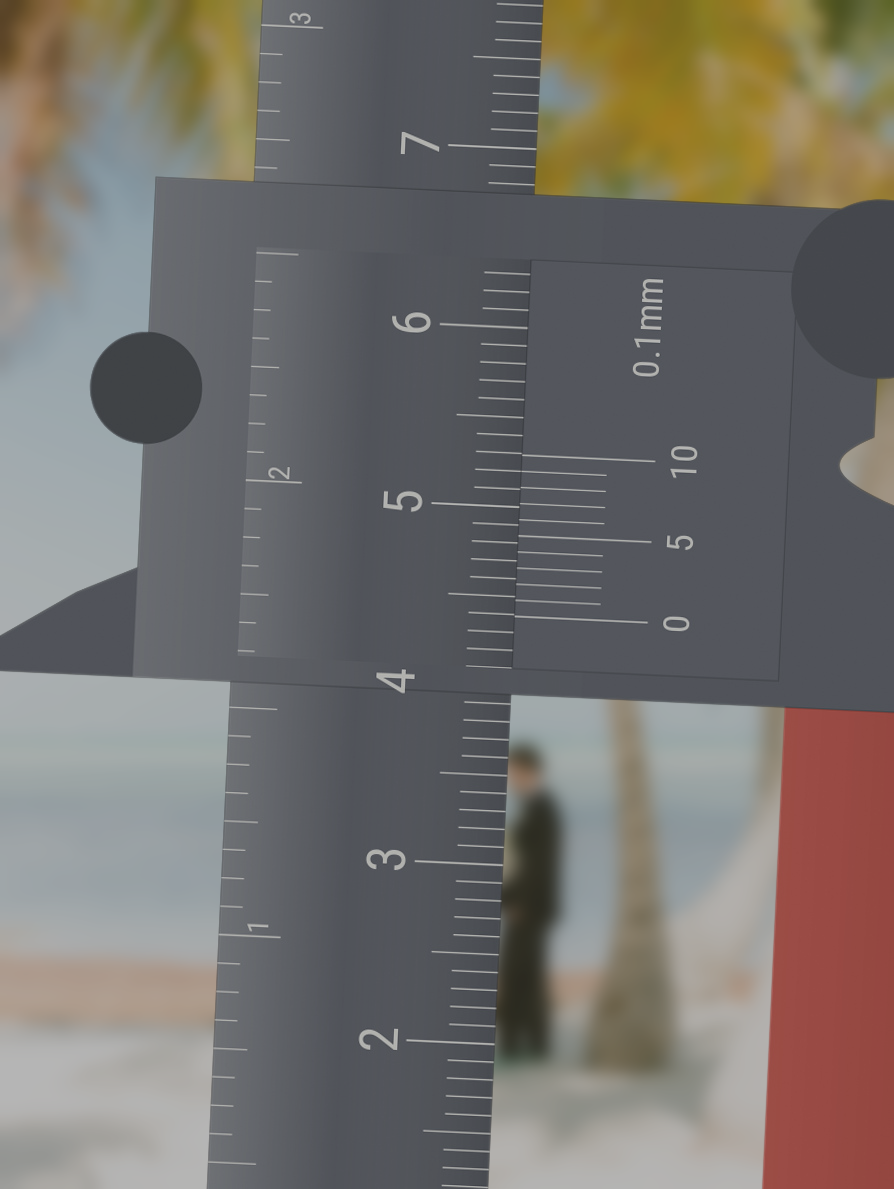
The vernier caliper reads 43.9 mm
